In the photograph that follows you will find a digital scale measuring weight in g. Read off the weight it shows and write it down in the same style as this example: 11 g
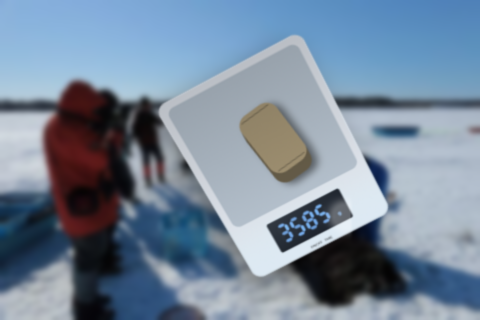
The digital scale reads 3585 g
